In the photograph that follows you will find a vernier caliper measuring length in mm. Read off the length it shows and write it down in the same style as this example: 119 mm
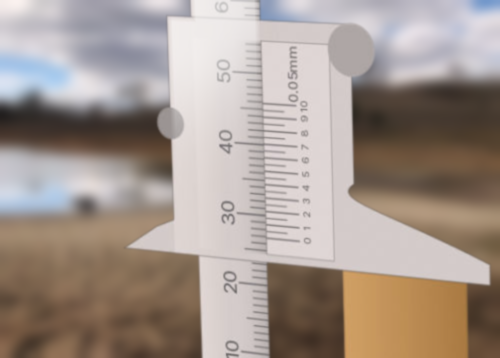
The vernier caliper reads 26.8 mm
